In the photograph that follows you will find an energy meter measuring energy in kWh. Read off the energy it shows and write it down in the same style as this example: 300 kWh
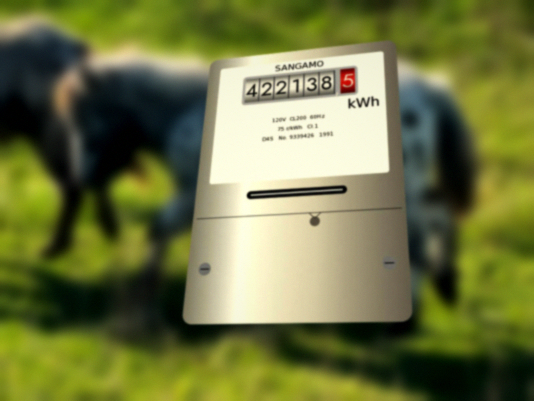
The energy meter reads 422138.5 kWh
